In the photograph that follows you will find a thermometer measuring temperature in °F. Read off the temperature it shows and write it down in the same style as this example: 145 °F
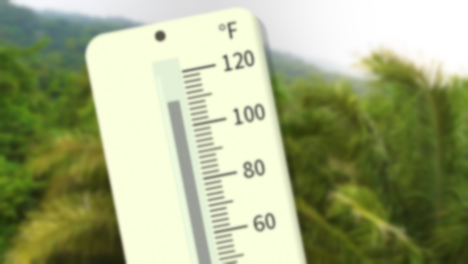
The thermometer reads 110 °F
